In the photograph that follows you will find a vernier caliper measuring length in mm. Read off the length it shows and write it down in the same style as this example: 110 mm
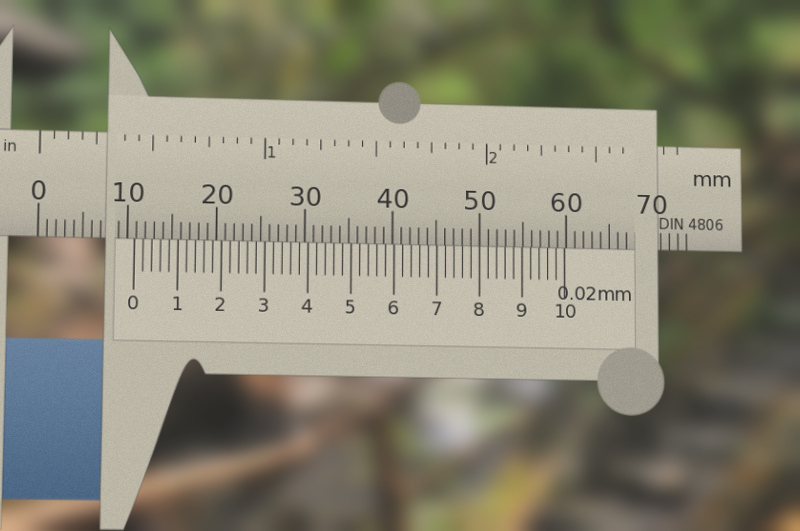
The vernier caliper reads 10.8 mm
